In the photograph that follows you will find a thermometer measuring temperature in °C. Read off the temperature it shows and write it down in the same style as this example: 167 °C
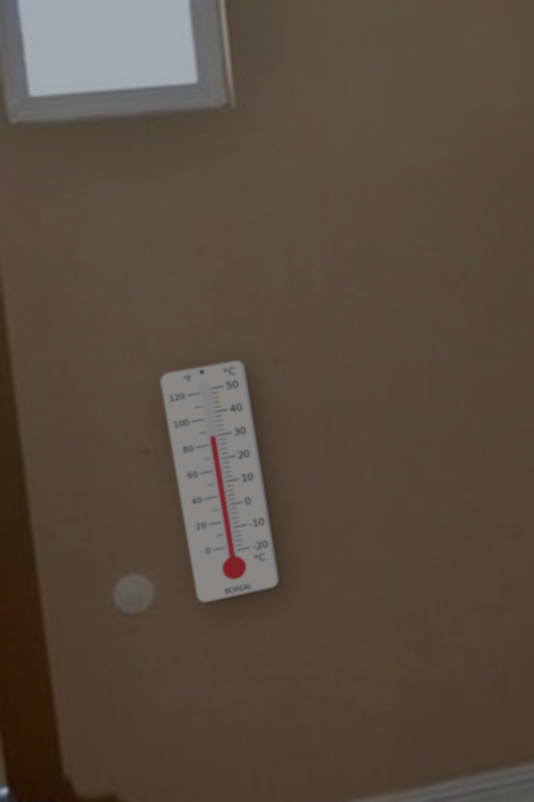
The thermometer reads 30 °C
